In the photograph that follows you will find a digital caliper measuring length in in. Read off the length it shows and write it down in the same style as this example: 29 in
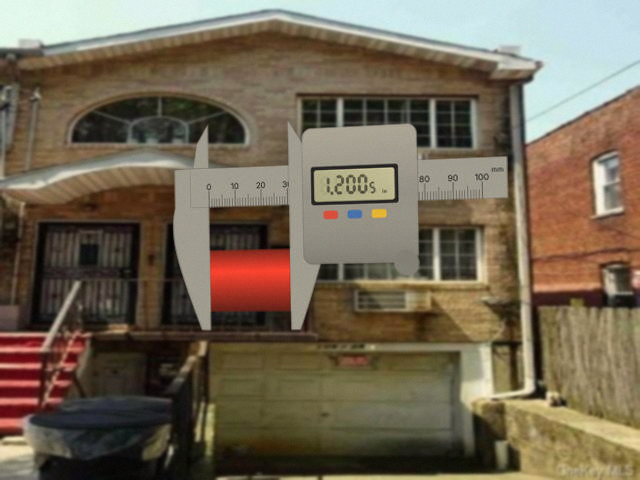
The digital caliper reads 1.2005 in
